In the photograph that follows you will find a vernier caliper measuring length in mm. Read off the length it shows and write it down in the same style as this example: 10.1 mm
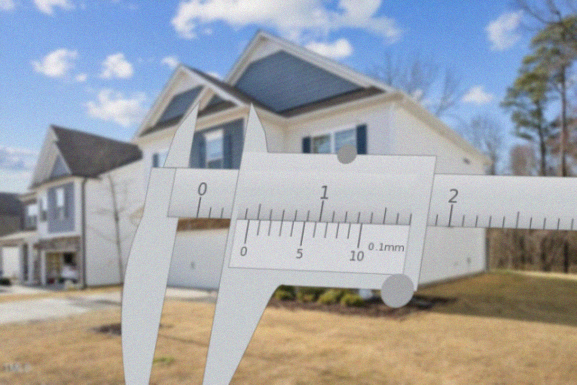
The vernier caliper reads 4.3 mm
